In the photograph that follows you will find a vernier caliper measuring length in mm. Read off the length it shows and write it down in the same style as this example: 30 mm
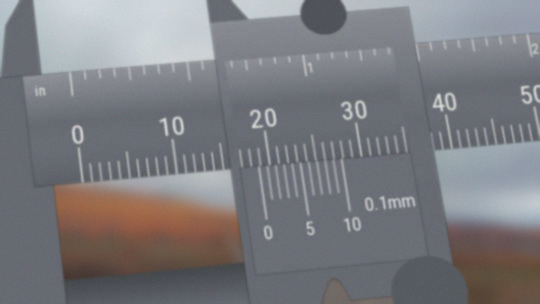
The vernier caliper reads 18.8 mm
